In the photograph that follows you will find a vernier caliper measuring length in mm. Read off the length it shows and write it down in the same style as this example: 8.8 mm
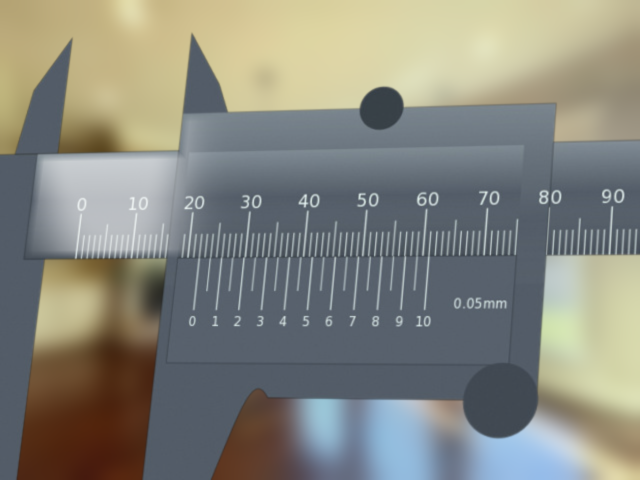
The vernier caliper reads 22.0 mm
